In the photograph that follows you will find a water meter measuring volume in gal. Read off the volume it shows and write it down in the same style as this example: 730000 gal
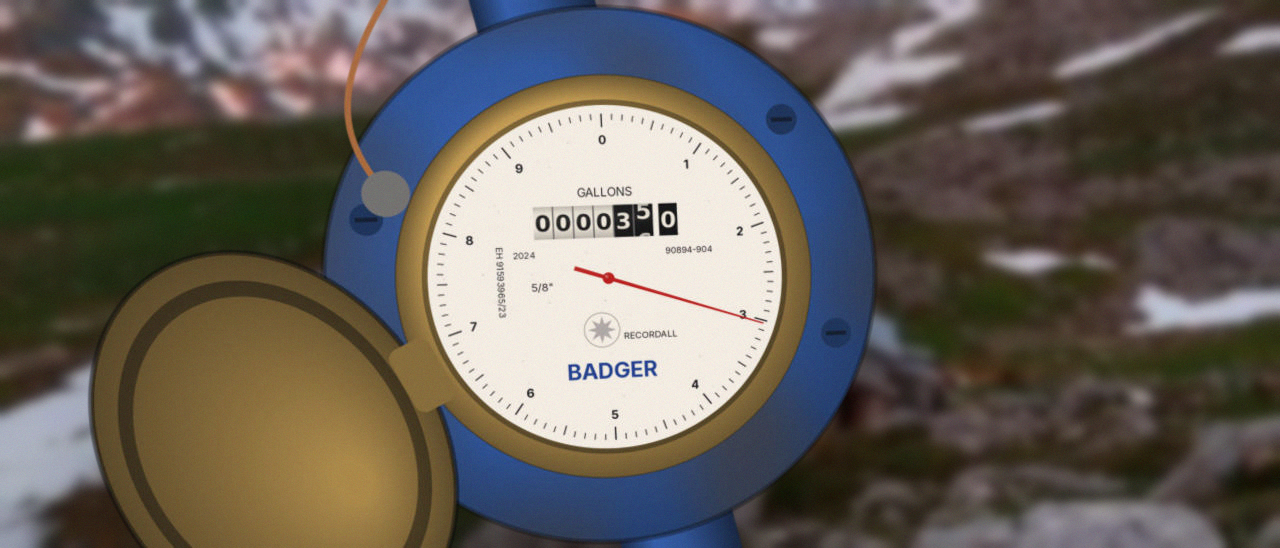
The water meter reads 353.0 gal
